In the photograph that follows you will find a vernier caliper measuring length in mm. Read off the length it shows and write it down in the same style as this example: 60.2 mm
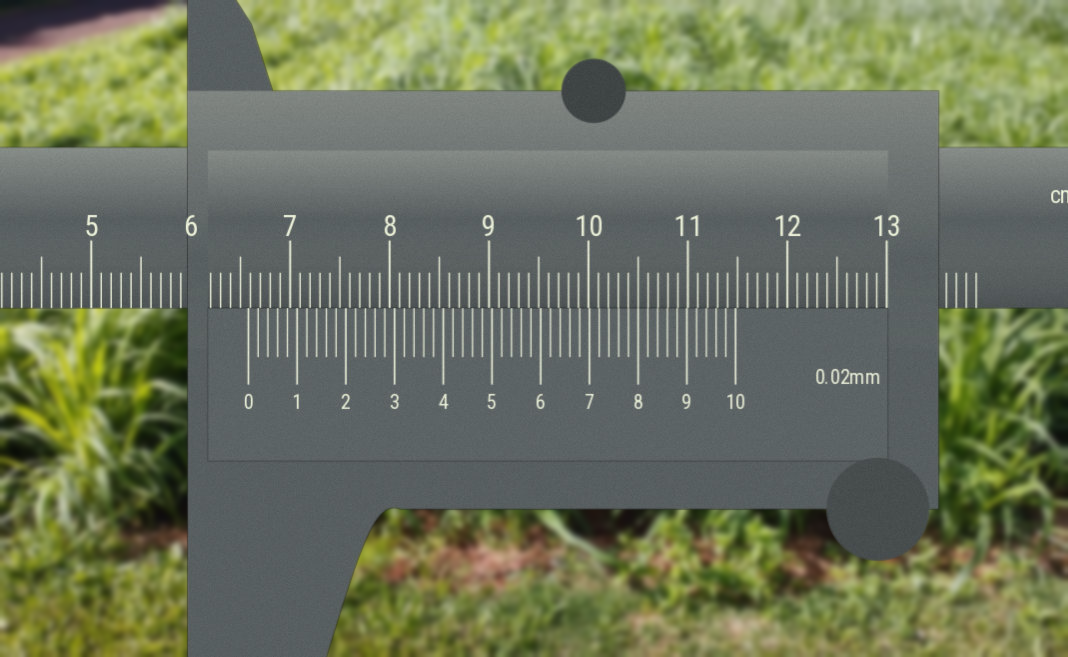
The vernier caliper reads 65.8 mm
